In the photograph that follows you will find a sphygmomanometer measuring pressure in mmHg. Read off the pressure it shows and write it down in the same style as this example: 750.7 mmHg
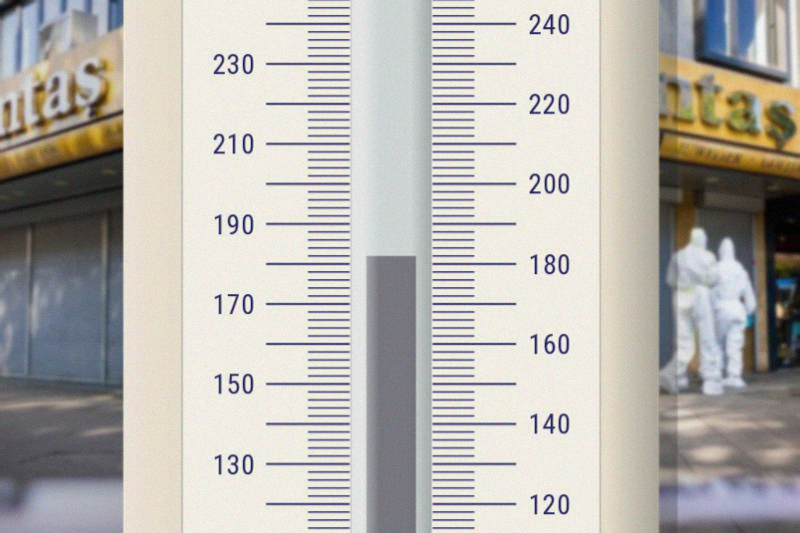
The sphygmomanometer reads 182 mmHg
